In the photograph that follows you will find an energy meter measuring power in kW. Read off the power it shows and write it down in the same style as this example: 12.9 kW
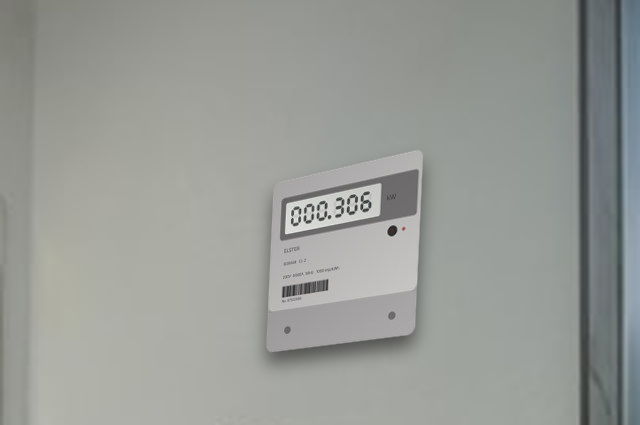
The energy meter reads 0.306 kW
